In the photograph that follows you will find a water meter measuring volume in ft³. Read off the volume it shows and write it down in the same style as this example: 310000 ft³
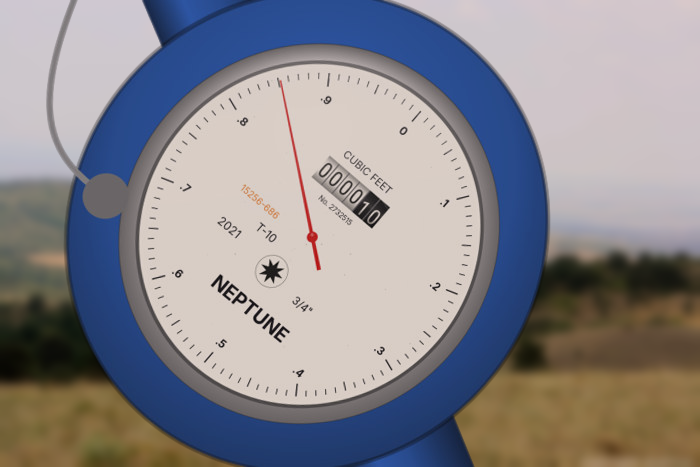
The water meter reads 9.85 ft³
